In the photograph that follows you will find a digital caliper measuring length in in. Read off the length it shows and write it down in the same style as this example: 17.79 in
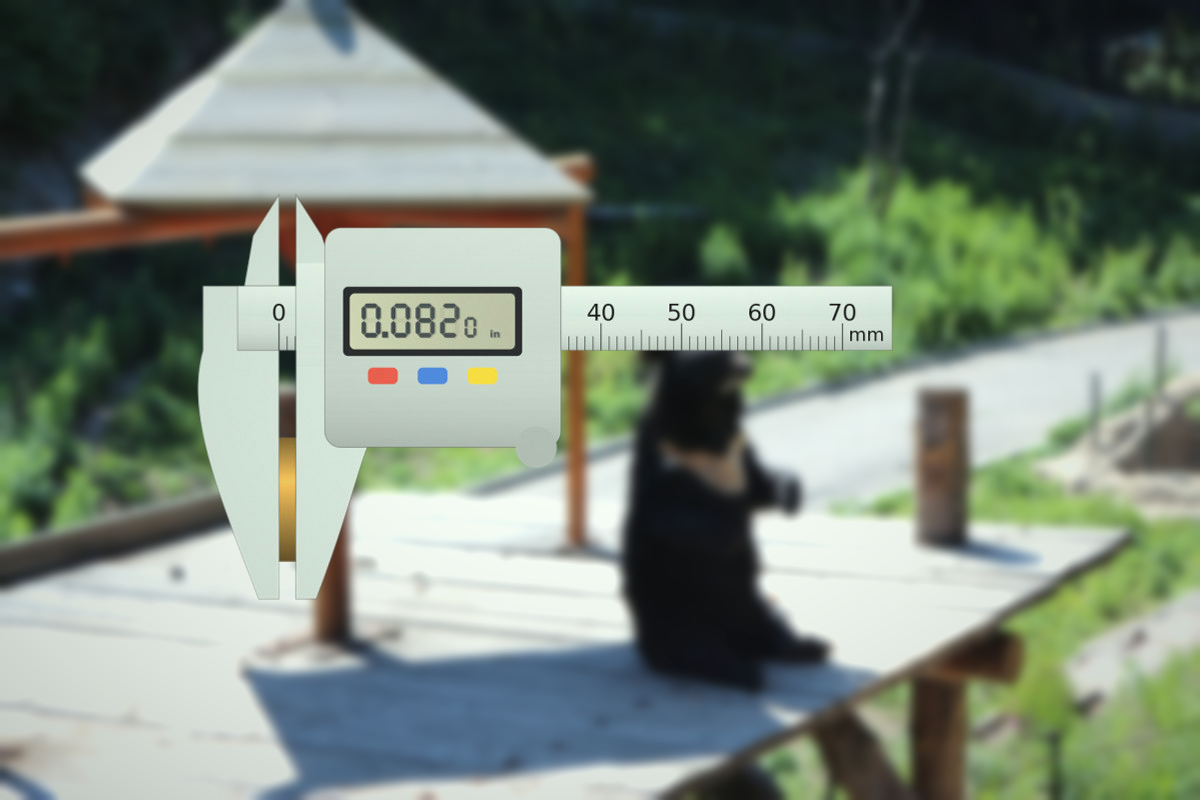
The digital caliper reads 0.0820 in
